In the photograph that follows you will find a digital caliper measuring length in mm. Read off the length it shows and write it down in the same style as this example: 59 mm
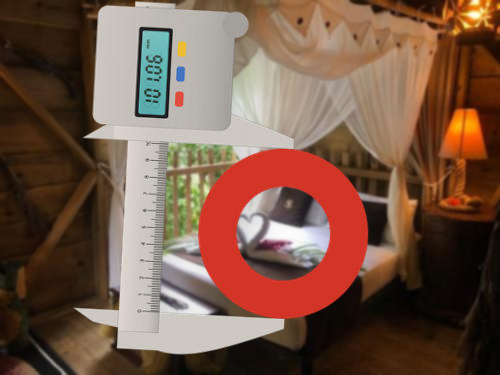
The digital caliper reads 101.06 mm
